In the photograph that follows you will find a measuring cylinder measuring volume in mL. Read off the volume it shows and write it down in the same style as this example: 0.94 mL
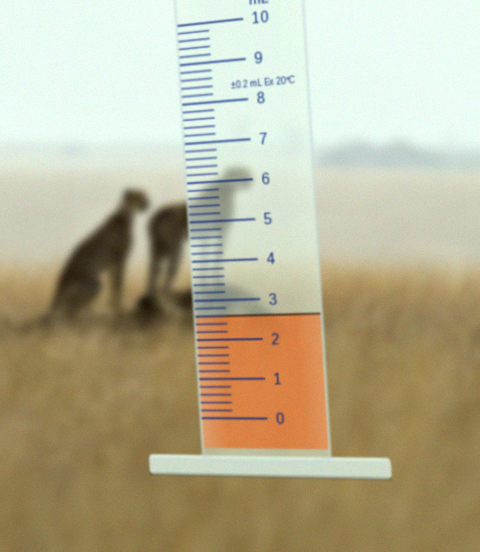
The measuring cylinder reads 2.6 mL
